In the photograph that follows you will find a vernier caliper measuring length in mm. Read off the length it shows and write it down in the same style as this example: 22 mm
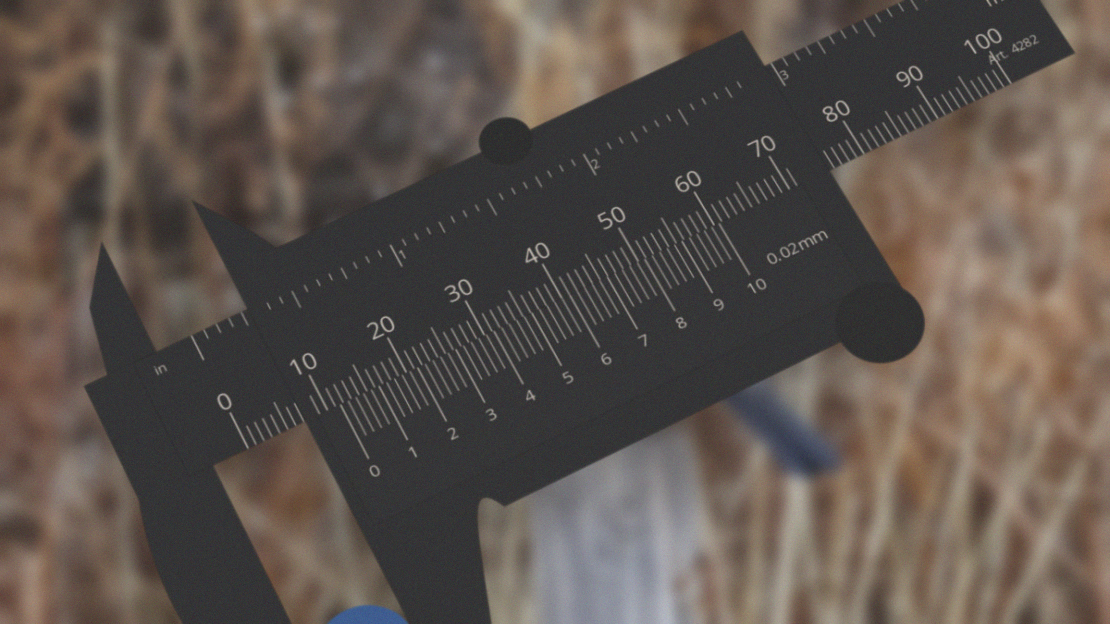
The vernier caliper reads 11.6 mm
